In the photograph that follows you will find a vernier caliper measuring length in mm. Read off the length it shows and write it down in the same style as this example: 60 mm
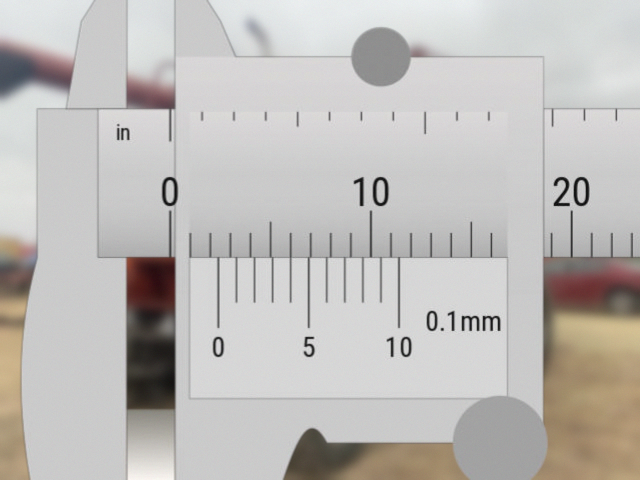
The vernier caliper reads 2.4 mm
